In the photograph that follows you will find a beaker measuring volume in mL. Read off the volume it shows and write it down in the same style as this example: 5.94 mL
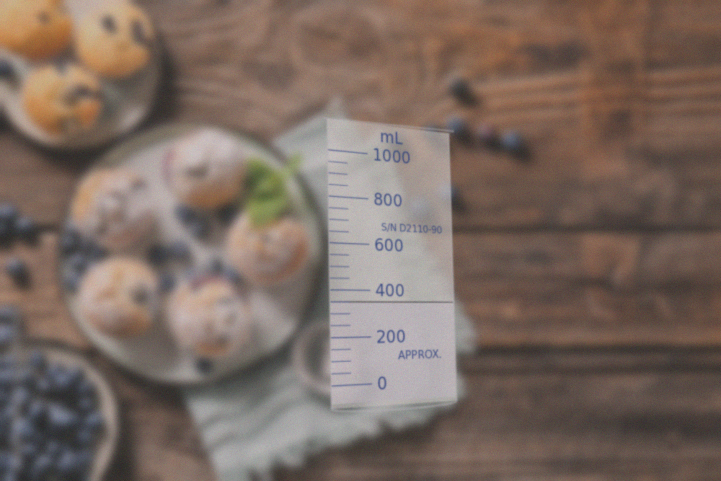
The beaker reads 350 mL
